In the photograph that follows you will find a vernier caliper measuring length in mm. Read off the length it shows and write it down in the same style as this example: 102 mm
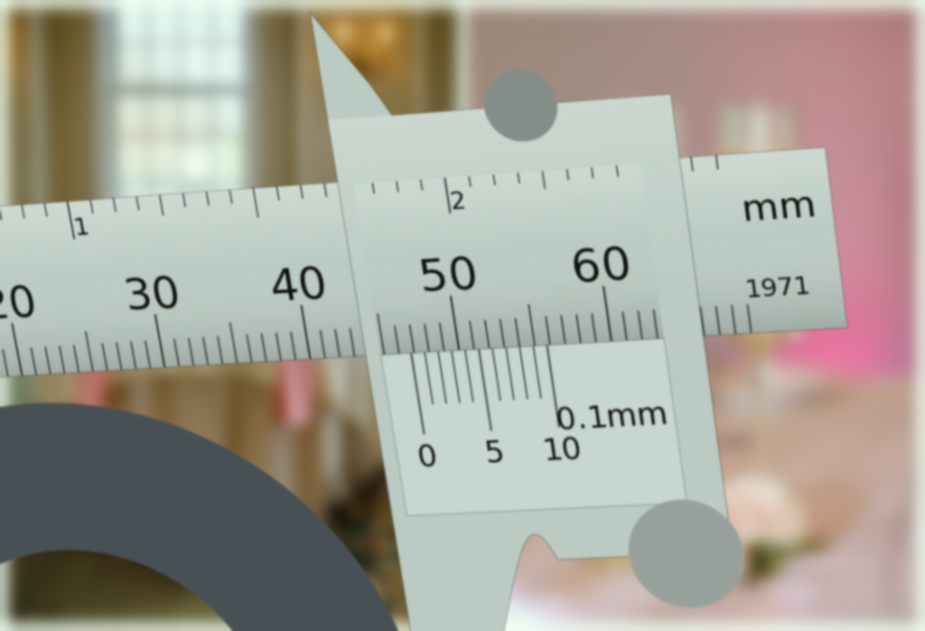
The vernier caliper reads 46.8 mm
